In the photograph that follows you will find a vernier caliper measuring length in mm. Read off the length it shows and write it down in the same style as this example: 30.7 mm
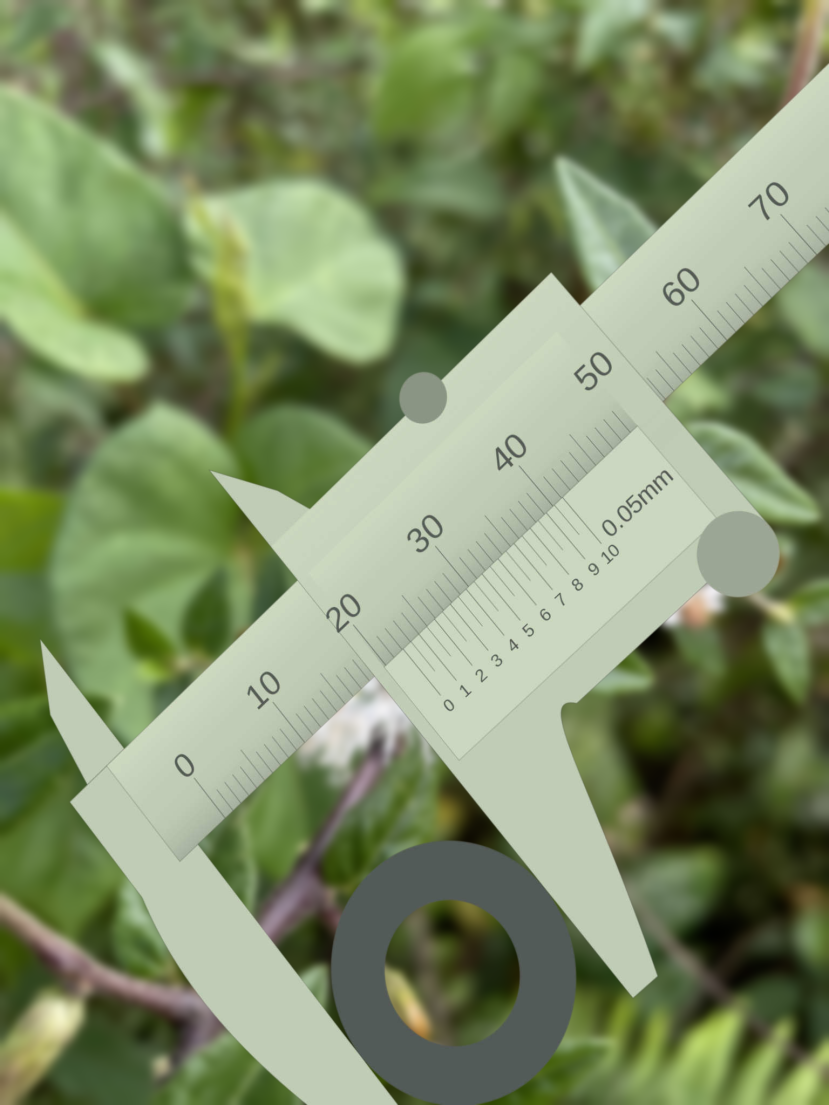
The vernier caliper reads 22.1 mm
